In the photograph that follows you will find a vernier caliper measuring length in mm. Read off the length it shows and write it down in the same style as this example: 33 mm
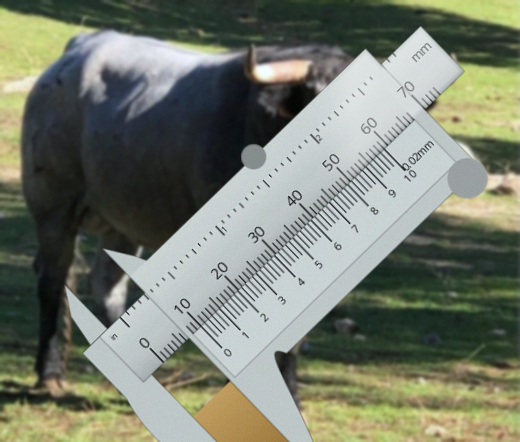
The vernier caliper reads 10.0 mm
